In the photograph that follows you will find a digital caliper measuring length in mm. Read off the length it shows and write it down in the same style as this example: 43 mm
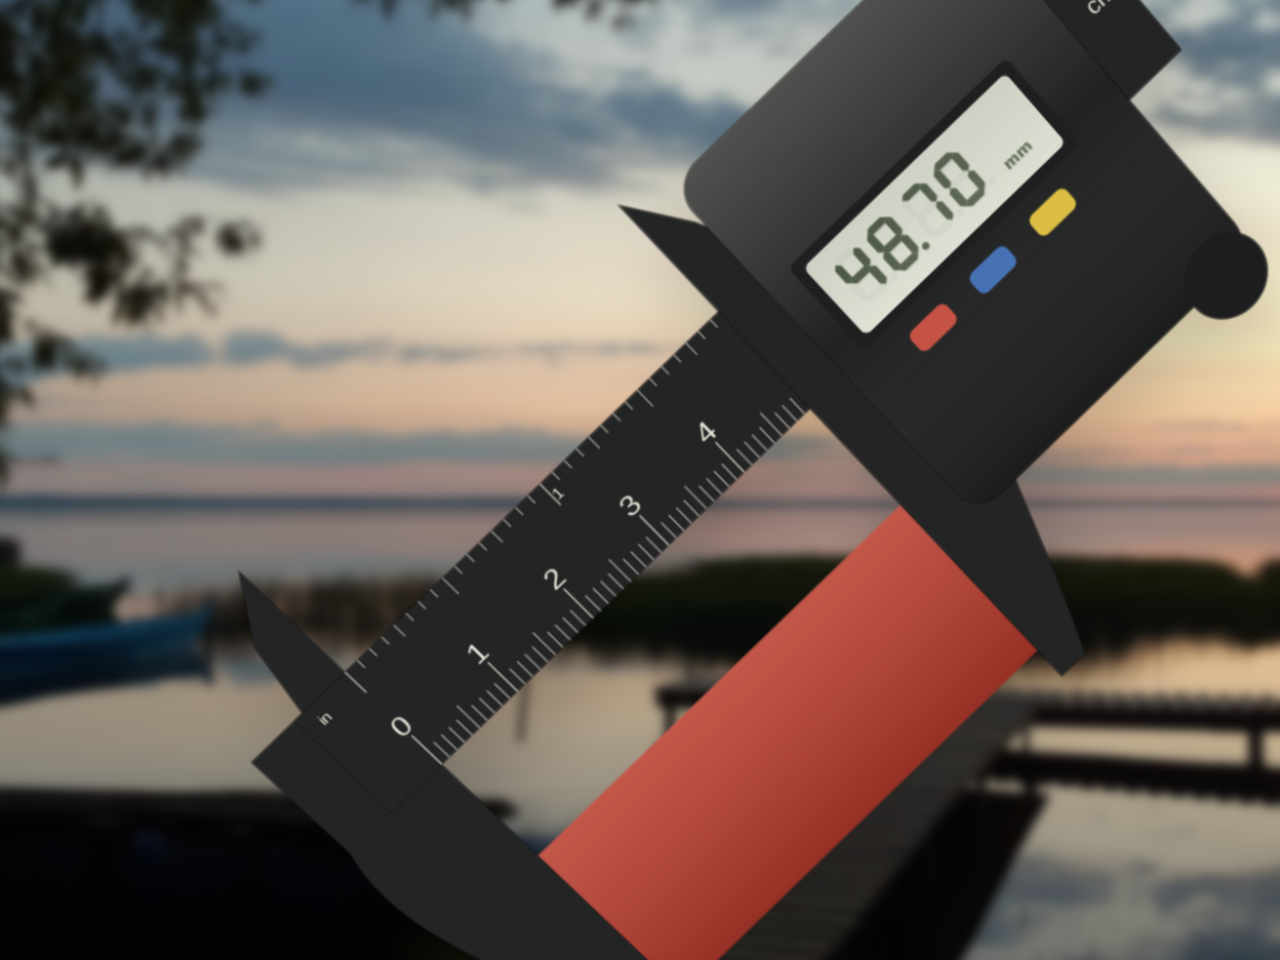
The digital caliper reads 48.70 mm
